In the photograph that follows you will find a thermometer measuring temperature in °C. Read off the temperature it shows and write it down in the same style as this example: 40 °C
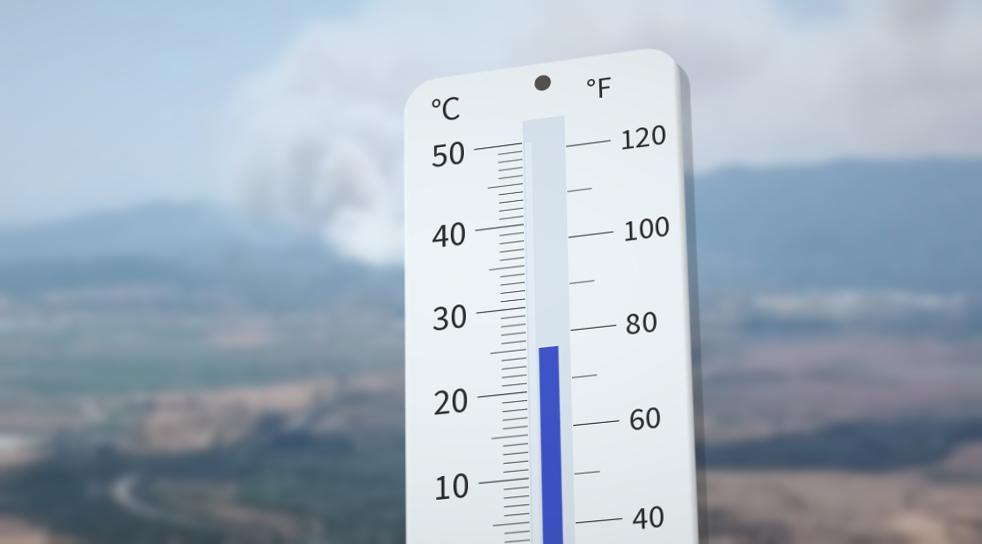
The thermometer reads 25 °C
